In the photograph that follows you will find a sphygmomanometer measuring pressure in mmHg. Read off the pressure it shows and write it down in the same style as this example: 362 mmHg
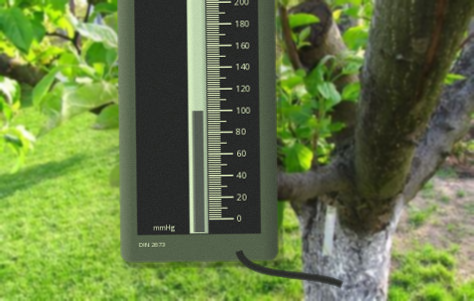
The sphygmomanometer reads 100 mmHg
